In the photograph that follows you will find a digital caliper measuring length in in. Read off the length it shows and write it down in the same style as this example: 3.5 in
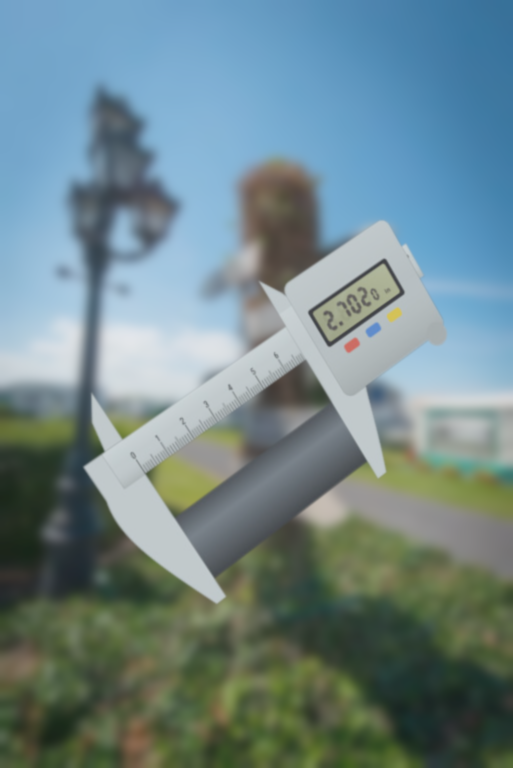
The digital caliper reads 2.7020 in
